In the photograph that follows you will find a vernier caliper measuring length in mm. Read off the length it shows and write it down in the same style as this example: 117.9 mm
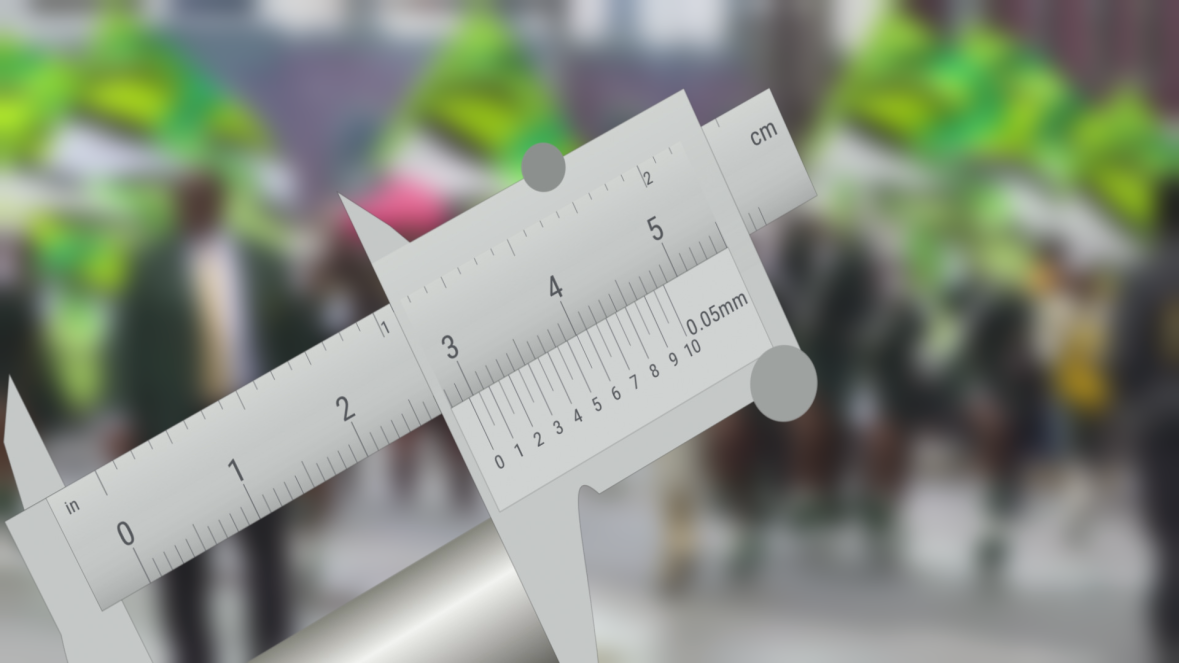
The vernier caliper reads 29.6 mm
